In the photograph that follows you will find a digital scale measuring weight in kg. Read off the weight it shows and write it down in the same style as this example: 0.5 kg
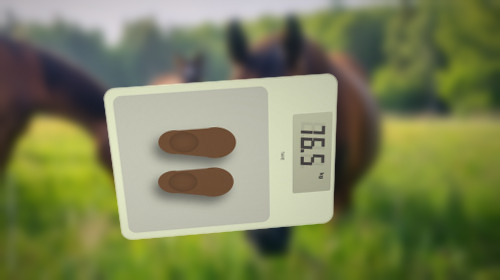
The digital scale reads 76.5 kg
